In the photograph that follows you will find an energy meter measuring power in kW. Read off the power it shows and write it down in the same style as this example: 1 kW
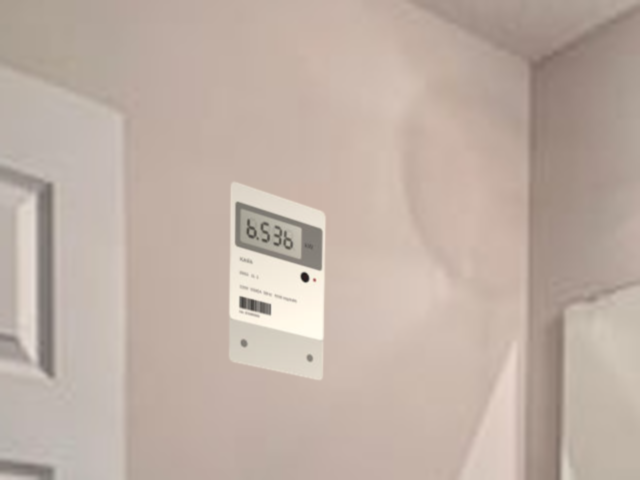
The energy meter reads 6.536 kW
